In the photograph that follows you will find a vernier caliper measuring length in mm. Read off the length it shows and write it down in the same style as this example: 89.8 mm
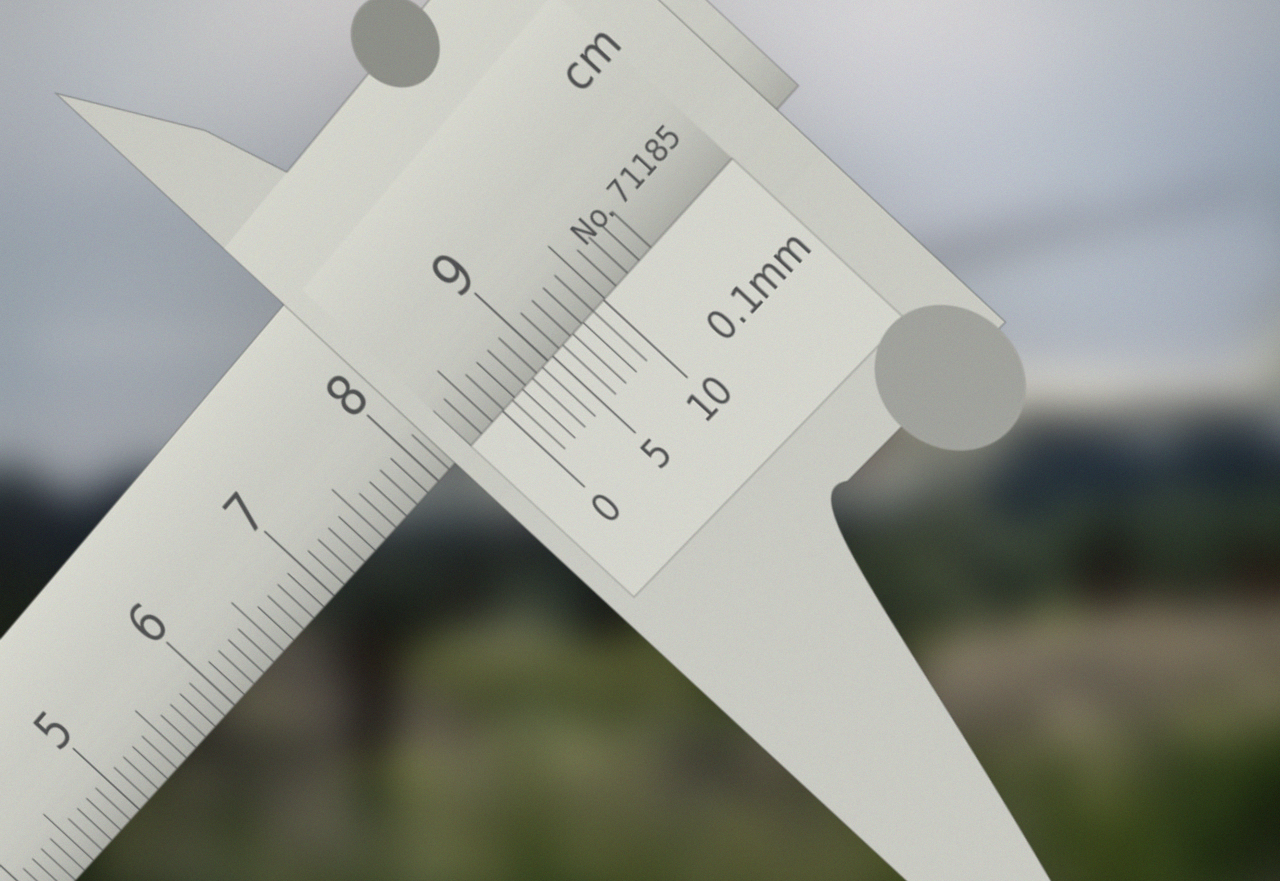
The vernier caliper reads 85.9 mm
